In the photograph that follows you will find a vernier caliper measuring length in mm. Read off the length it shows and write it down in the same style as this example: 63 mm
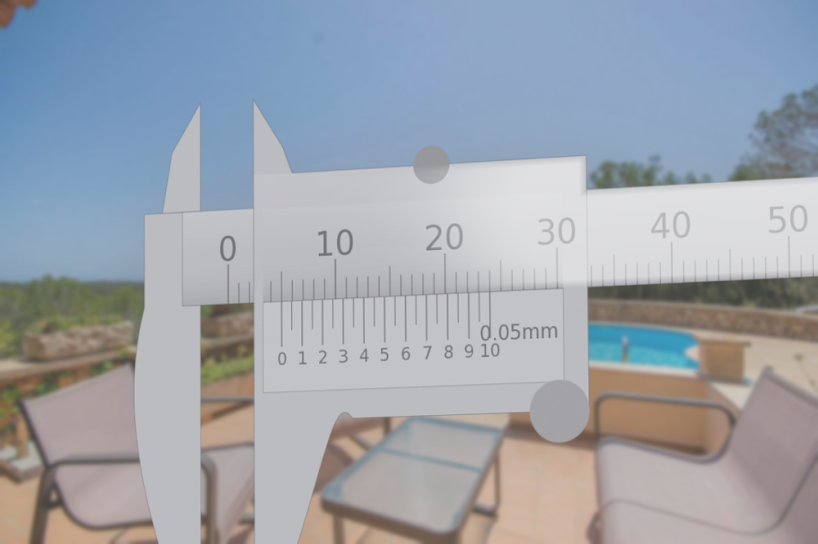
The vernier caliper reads 5.0 mm
